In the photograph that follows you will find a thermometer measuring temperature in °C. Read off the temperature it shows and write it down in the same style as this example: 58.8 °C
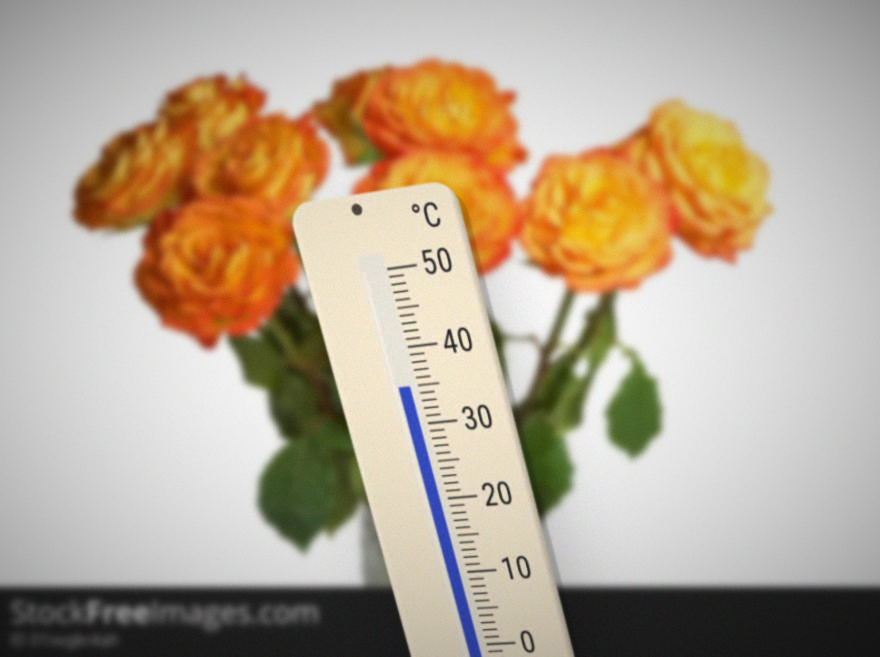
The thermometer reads 35 °C
